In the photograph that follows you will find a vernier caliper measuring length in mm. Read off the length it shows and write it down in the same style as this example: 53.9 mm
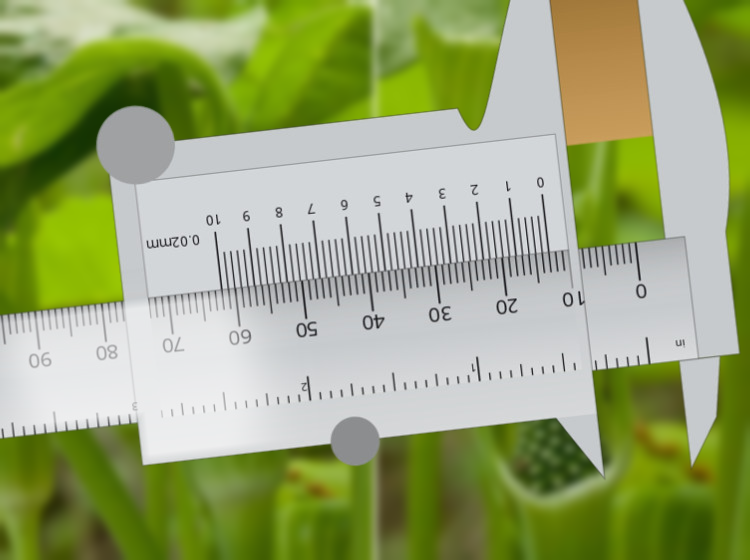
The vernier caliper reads 13.0 mm
